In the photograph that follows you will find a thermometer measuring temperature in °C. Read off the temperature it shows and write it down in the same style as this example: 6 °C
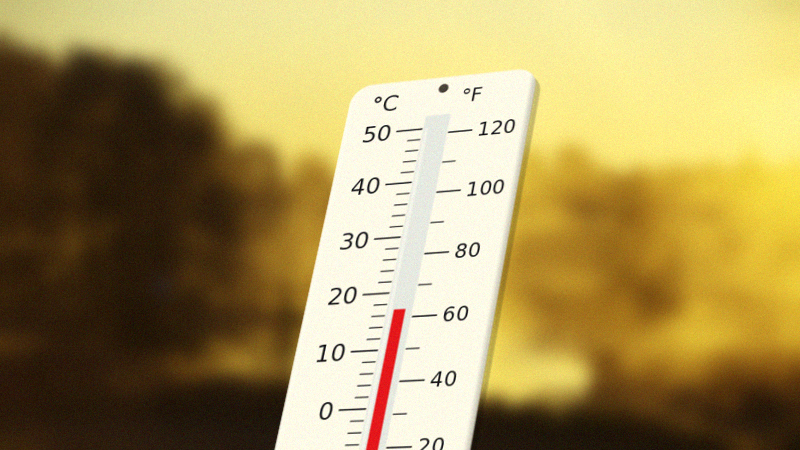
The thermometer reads 17 °C
